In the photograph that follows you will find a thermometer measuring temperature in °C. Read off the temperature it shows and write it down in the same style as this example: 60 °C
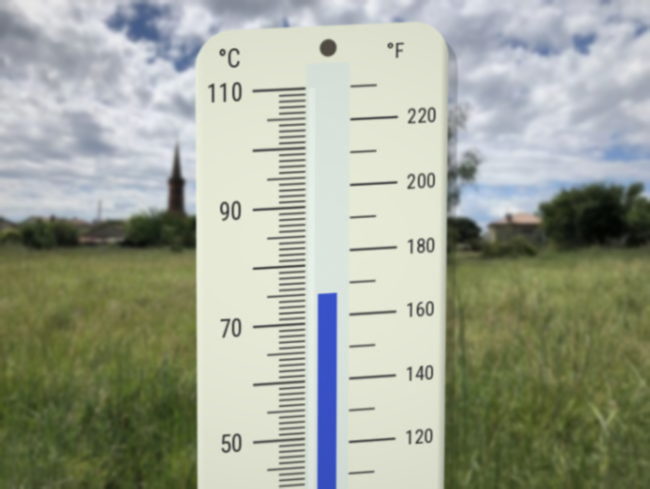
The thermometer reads 75 °C
